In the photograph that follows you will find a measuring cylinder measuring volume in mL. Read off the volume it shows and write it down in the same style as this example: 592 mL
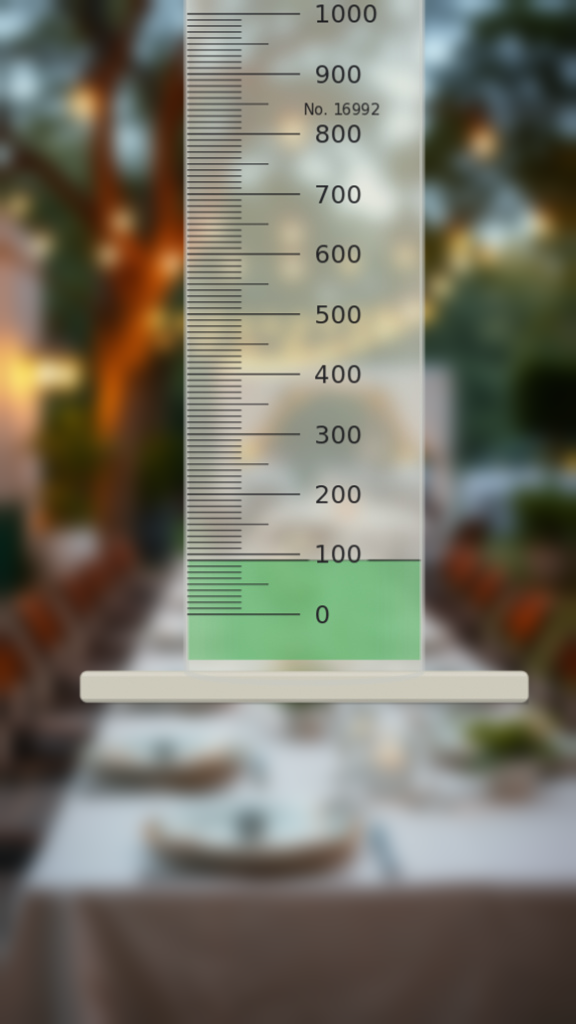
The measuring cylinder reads 90 mL
